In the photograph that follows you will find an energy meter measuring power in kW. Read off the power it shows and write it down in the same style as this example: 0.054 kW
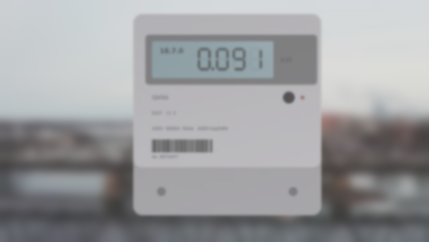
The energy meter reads 0.091 kW
